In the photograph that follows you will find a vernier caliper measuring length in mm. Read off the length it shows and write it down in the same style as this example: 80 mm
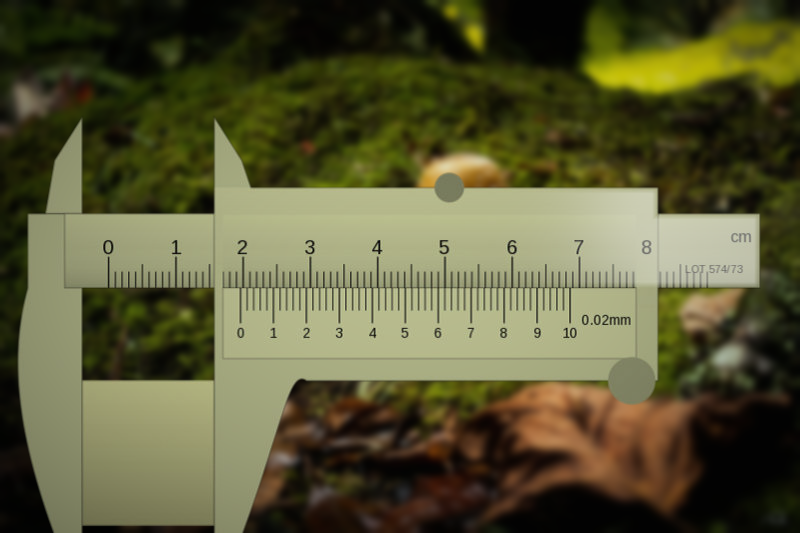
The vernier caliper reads 19.6 mm
